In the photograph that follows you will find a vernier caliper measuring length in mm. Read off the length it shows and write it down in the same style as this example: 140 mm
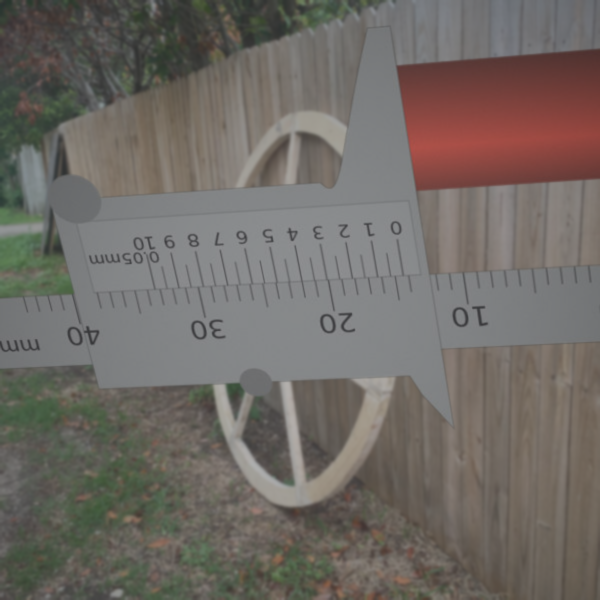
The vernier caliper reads 14.4 mm
